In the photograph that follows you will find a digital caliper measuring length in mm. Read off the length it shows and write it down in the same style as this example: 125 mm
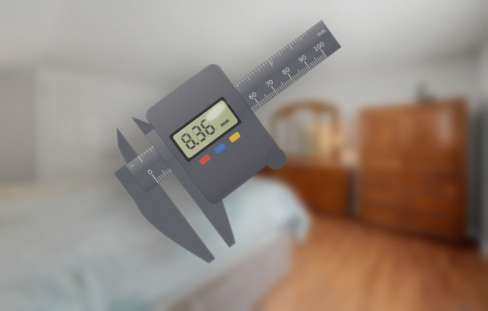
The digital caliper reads 8.36 mm
